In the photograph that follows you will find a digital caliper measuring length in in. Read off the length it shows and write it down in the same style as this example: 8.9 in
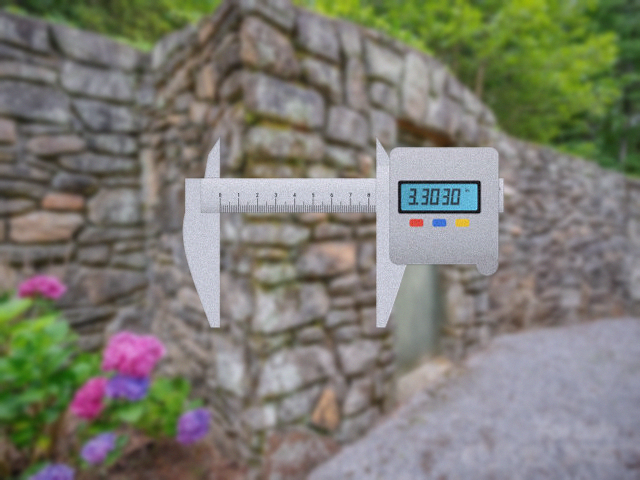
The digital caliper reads 3.3030 in
